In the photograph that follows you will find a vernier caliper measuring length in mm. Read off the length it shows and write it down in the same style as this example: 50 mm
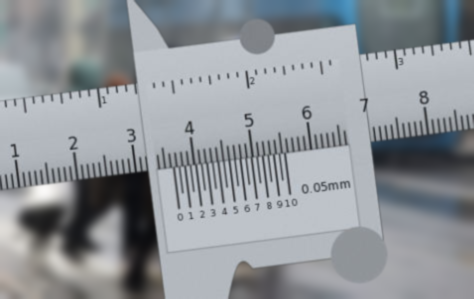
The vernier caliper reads 36.5 mm
